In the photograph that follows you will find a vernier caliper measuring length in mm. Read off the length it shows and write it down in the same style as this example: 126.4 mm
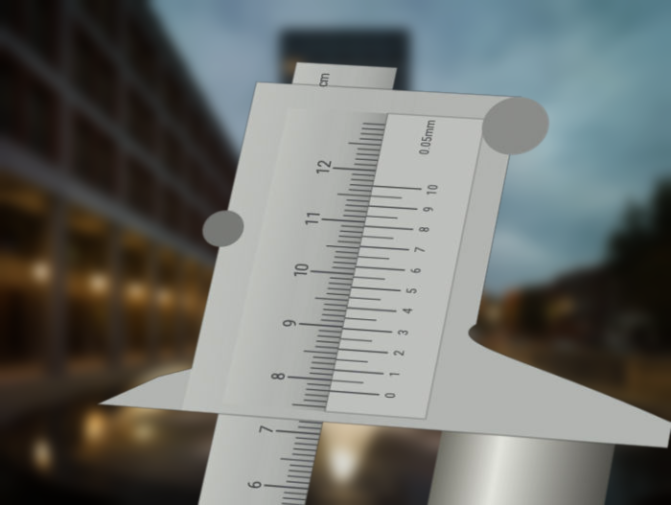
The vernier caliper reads 78.0 mm
